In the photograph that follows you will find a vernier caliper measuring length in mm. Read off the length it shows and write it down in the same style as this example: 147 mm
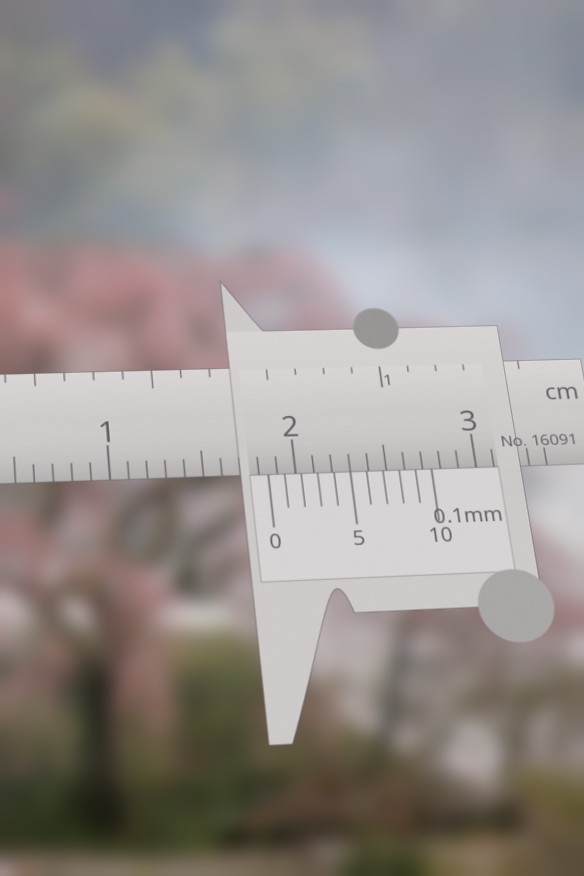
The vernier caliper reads 18.5 mm
